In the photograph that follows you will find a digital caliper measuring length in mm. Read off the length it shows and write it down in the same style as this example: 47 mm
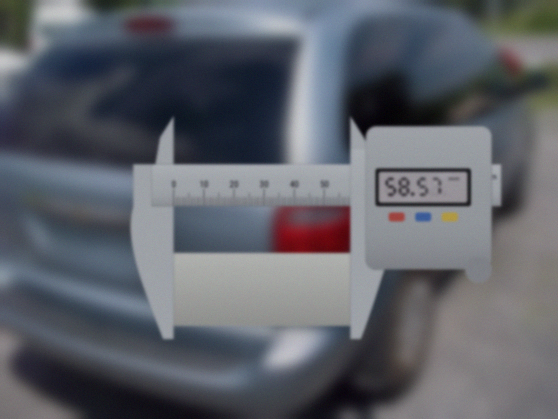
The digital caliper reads 58.57 mm
